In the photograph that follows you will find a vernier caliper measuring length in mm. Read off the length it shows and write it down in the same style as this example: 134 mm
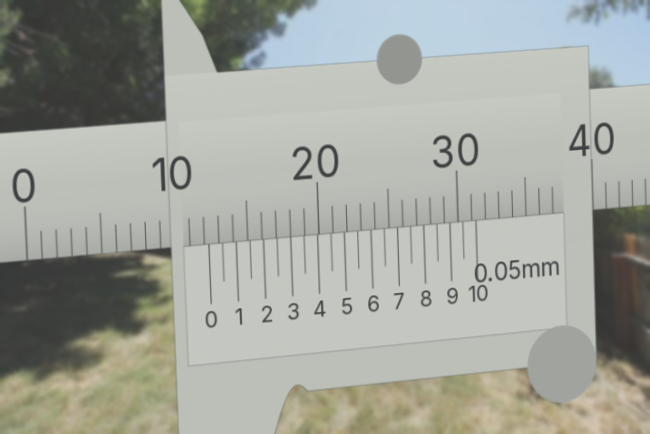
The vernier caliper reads 12.3 mm
